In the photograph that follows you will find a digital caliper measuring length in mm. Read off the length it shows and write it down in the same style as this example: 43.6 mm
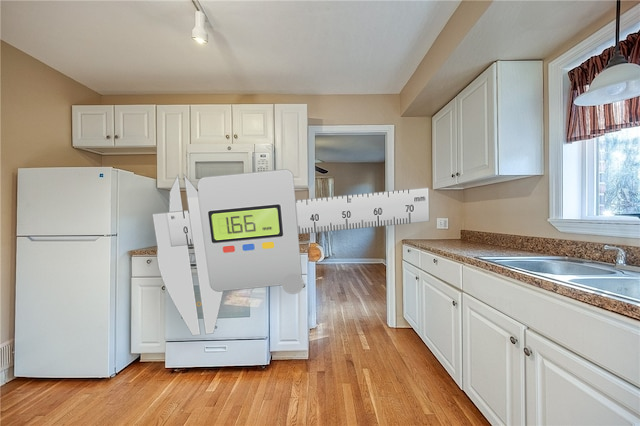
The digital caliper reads 1.66 mm
